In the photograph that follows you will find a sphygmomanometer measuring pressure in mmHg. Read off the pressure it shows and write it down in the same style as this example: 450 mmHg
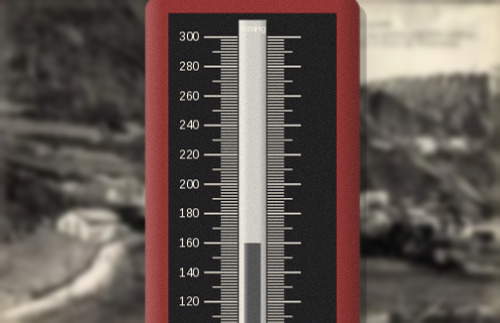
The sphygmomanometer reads 160 mmHg
